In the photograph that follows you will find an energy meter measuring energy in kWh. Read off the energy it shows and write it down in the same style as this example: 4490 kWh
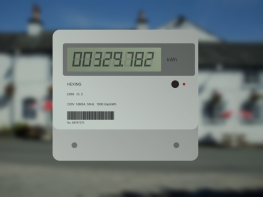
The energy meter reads 329.782 kWh
